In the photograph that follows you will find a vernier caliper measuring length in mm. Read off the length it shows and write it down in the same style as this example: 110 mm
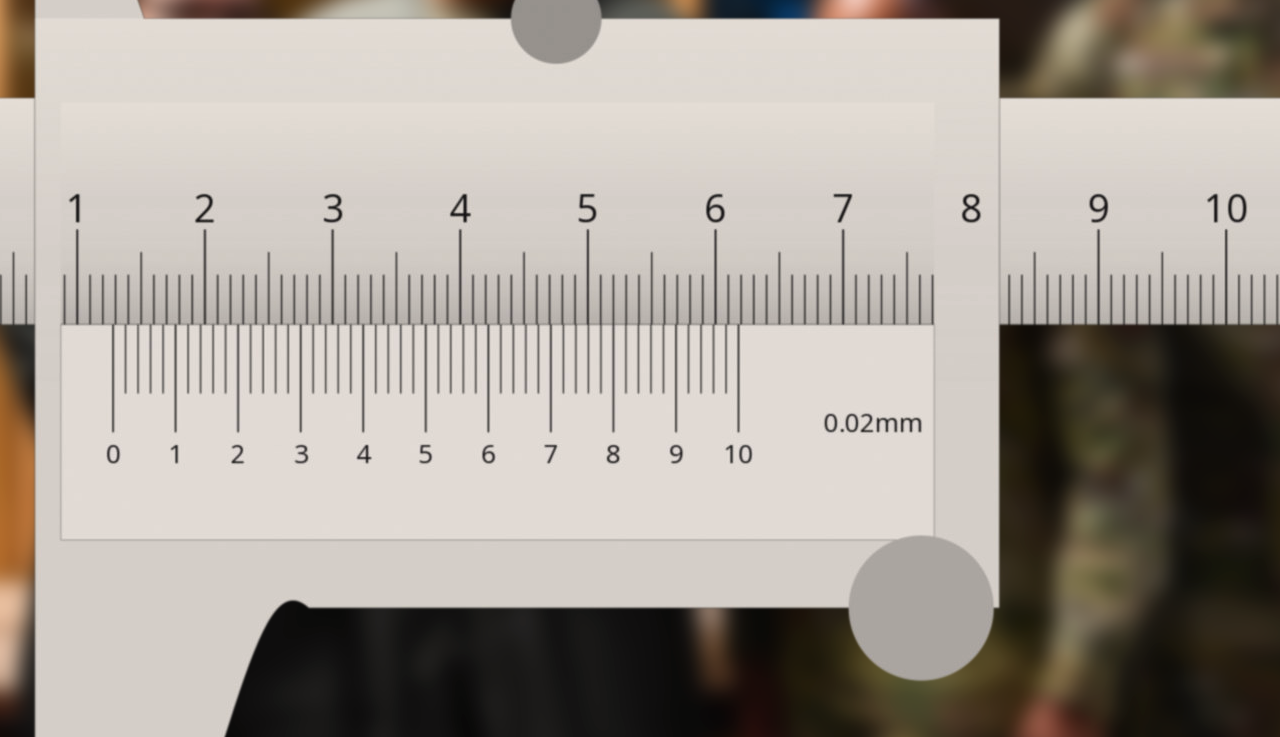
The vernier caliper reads 12.8 mm
